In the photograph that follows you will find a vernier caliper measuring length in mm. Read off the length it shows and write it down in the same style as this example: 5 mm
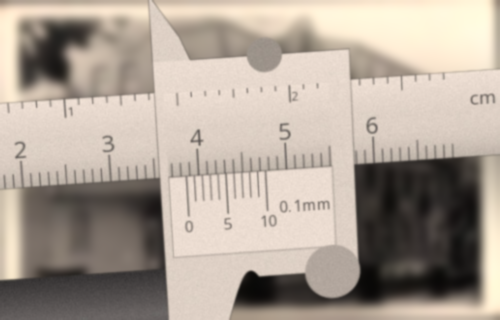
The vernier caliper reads 38.6 mm
